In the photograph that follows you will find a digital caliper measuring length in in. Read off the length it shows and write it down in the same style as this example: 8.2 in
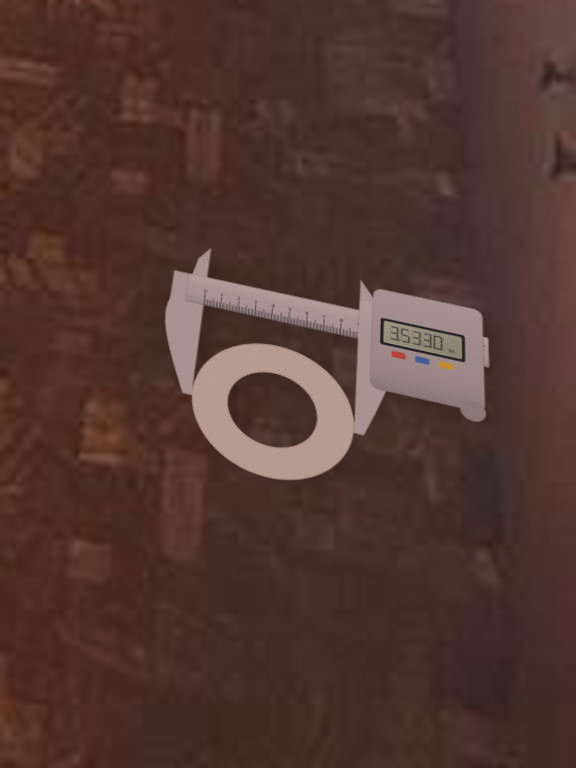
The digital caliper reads 3.5330 in
